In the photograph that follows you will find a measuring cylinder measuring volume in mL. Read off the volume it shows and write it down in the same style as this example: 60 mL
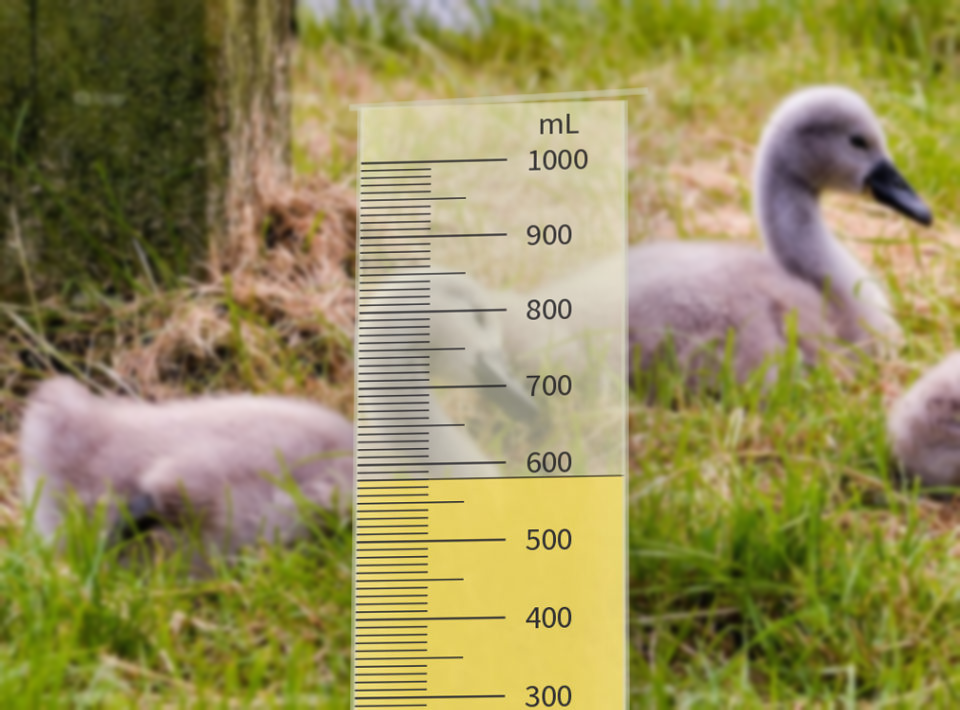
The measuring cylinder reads 580 mL
